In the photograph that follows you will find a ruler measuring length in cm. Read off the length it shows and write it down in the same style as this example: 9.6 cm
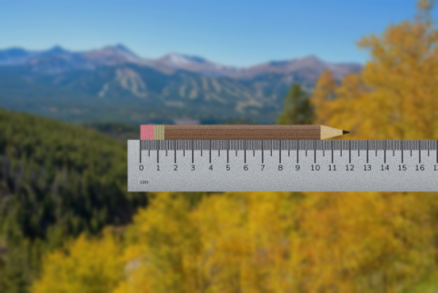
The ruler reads 12 cm
